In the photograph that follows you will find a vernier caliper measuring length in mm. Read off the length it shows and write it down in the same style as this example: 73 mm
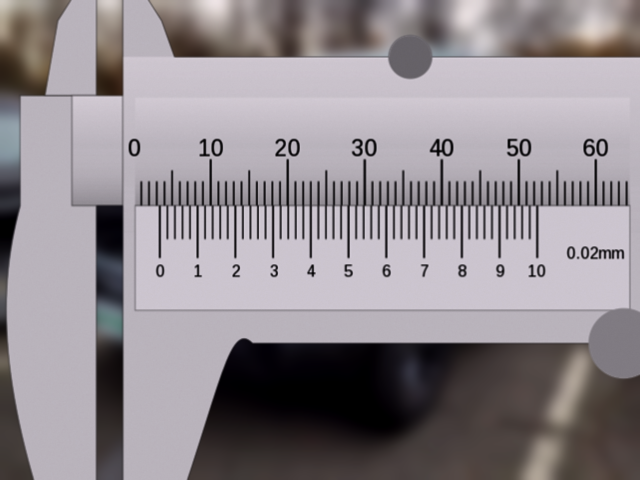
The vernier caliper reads 3.4 mm
